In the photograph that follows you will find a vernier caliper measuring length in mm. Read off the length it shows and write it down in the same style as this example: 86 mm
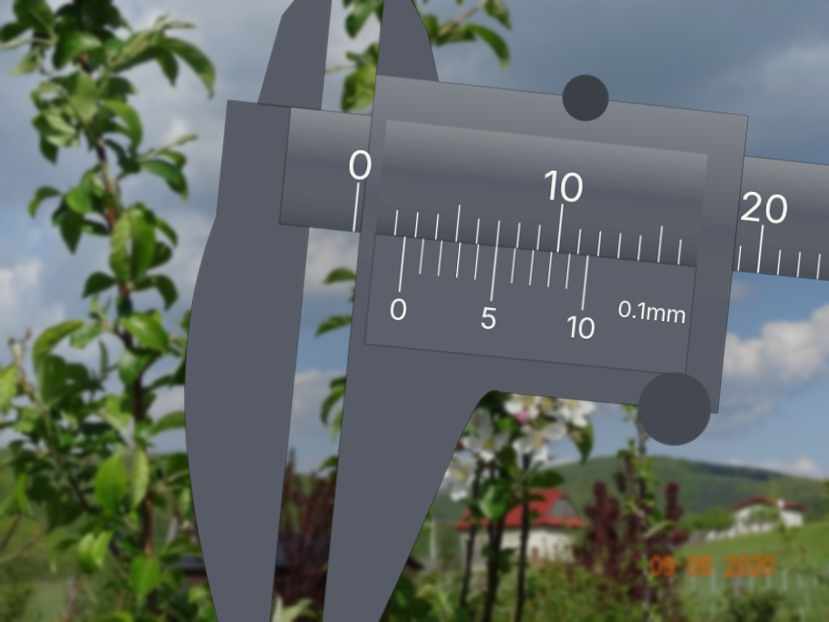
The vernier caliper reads 2.5 mm
